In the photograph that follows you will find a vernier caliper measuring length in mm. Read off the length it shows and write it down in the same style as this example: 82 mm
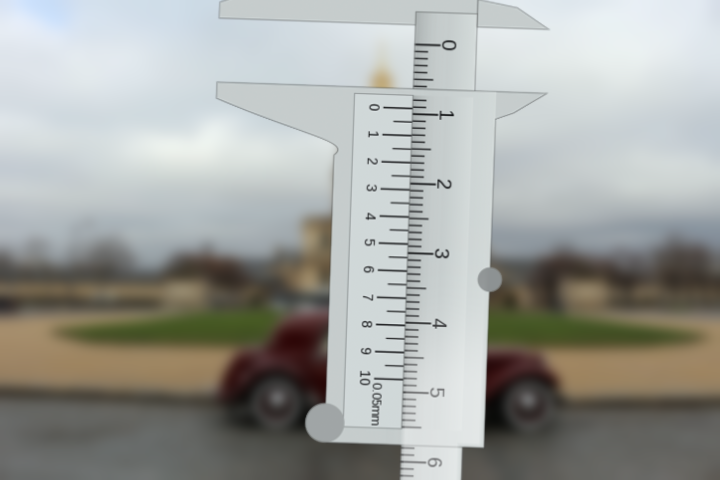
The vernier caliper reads 9.2 mm
